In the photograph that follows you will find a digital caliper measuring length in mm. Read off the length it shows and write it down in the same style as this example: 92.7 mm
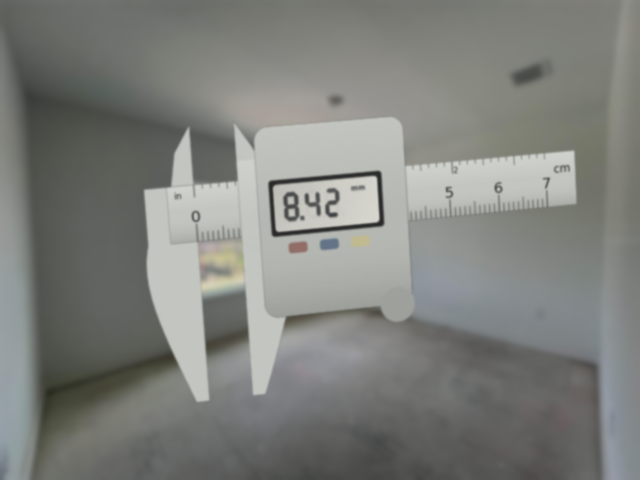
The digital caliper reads 8.42 mm
